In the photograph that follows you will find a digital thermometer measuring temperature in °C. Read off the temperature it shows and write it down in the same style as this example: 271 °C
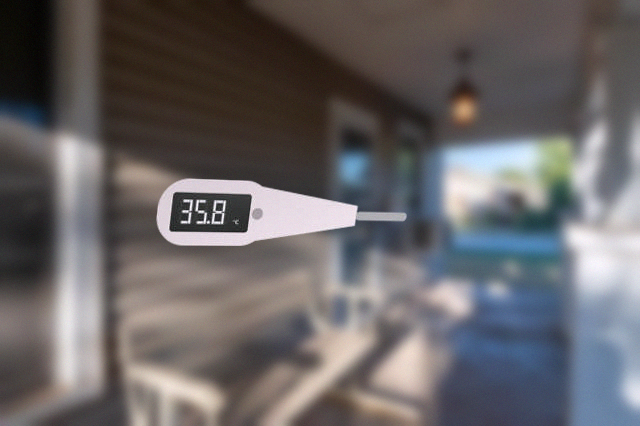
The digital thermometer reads 35.8 °C
